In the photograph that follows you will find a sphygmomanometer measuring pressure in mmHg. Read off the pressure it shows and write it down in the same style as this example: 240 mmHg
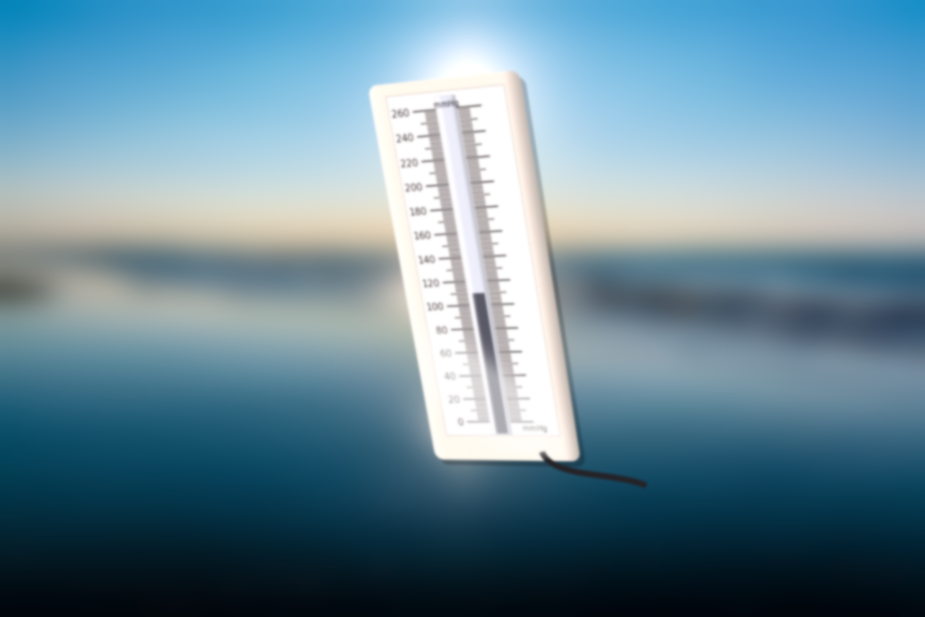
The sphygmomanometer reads 110 mmHg
